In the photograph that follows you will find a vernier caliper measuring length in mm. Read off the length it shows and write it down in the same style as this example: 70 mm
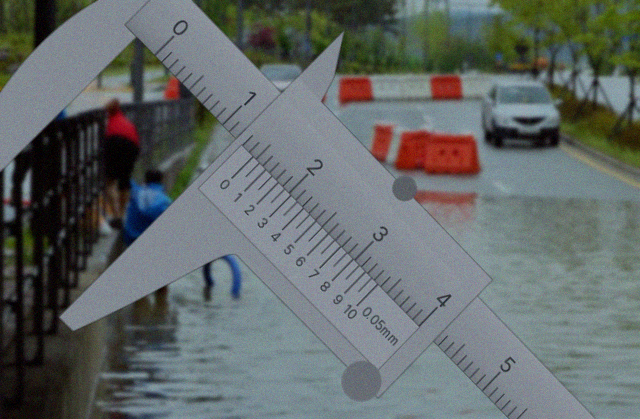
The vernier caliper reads 14.6 mm
